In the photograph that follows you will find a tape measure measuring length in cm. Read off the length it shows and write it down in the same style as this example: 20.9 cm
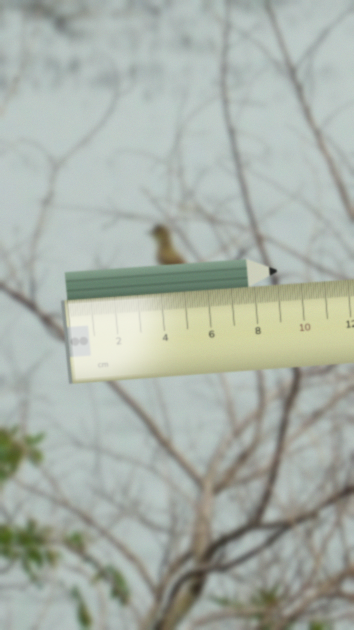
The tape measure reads 9 cm
